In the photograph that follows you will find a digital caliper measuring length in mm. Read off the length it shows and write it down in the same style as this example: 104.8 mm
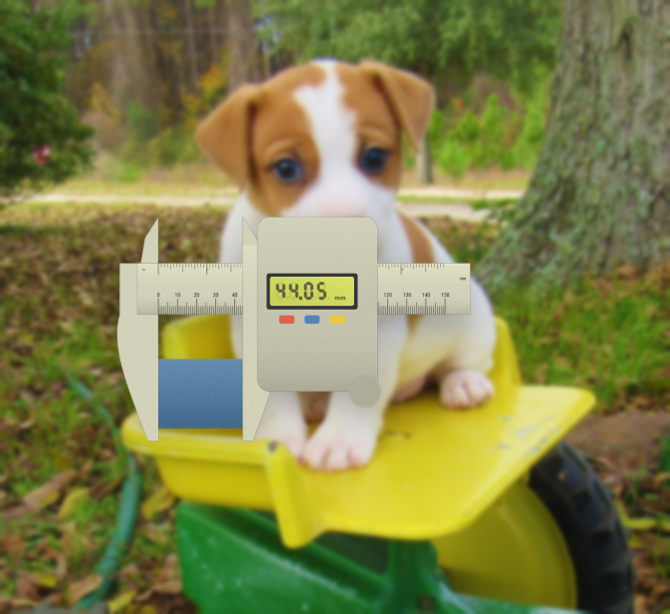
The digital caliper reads 44.05 mm
